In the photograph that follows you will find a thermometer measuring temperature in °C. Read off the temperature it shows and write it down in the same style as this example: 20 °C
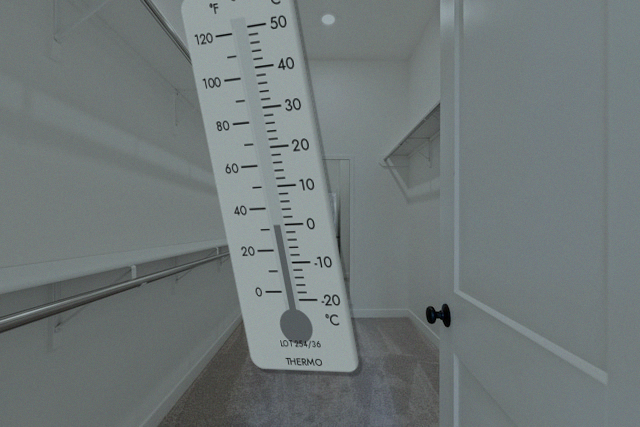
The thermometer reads 0 °C
